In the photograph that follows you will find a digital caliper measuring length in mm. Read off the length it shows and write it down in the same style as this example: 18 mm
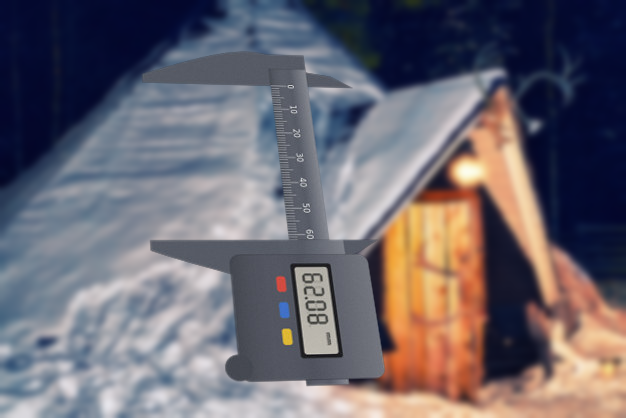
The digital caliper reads 62.08 mm
